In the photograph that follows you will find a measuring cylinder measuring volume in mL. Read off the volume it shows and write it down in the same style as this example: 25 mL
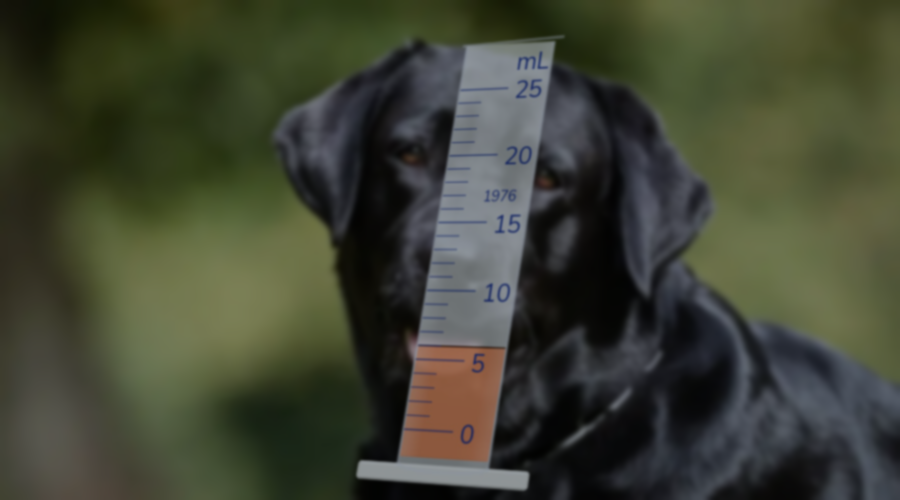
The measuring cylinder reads 6 mL
